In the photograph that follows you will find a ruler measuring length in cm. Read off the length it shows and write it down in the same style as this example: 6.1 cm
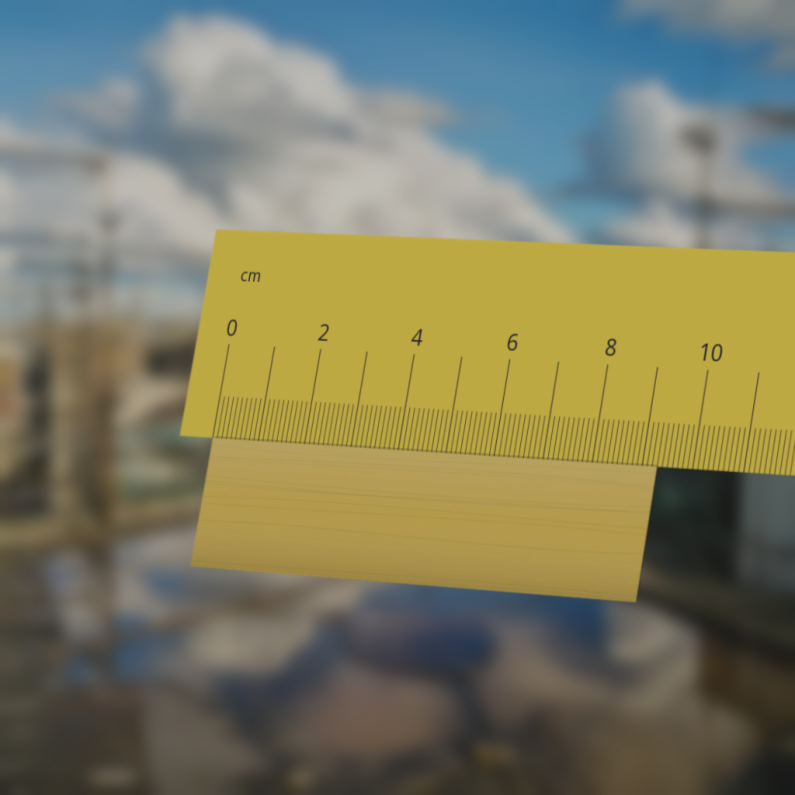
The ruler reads 9.3 cm
